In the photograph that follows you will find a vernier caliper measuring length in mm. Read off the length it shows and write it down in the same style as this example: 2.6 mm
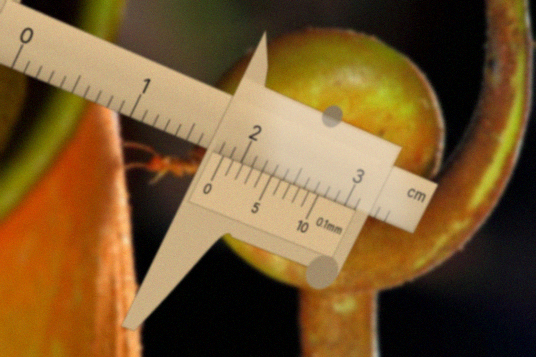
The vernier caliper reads 18.4 mm
